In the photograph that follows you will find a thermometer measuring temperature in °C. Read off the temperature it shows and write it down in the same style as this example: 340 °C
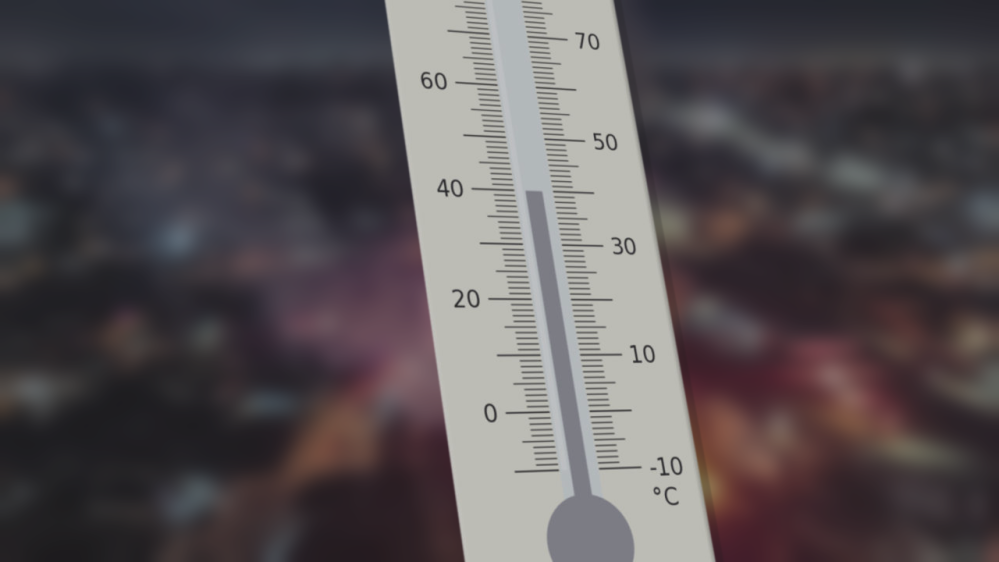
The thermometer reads 40 °C
